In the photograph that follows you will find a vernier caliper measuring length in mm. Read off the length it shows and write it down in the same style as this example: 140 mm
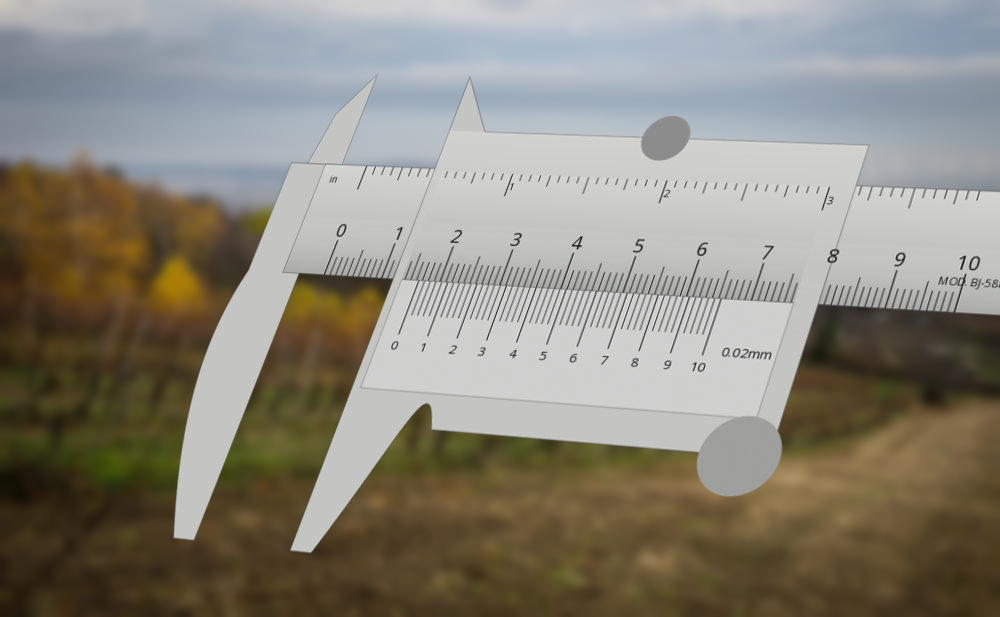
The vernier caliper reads 16.4 mm
